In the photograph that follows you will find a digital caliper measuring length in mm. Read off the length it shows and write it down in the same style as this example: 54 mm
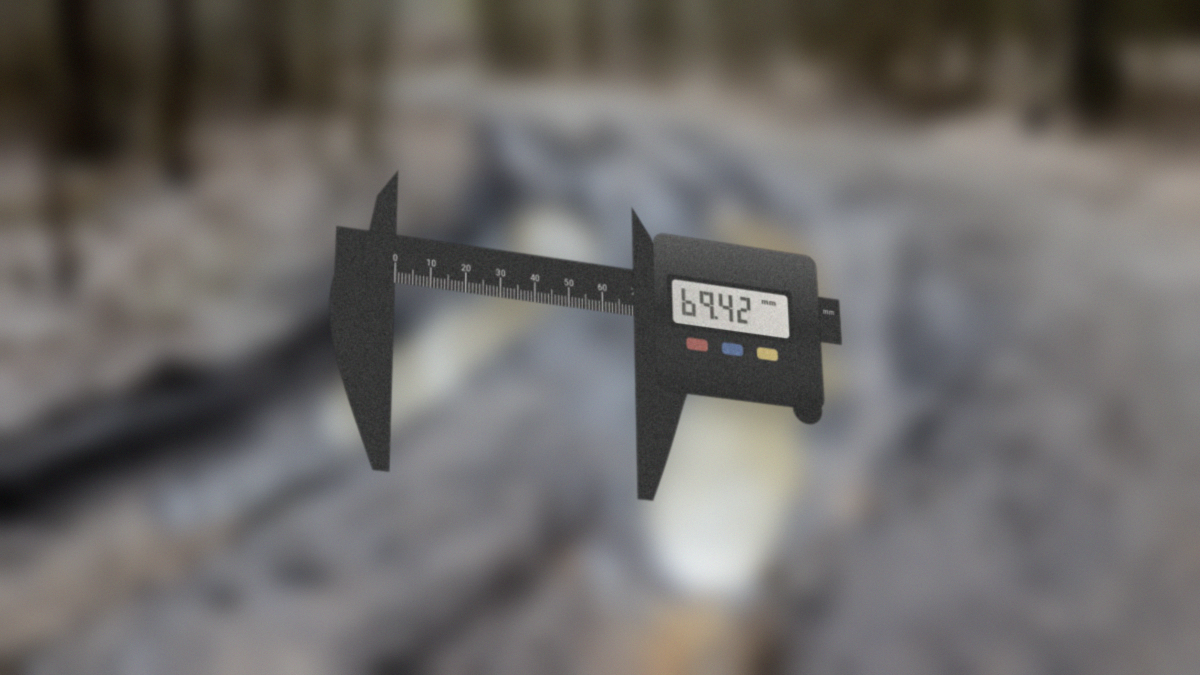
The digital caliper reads 69.42 mm
